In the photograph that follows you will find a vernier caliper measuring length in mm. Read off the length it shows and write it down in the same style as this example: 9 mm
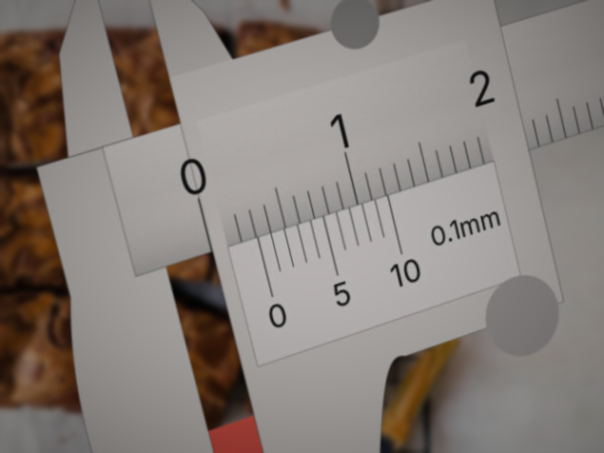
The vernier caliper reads 3.1 mm
